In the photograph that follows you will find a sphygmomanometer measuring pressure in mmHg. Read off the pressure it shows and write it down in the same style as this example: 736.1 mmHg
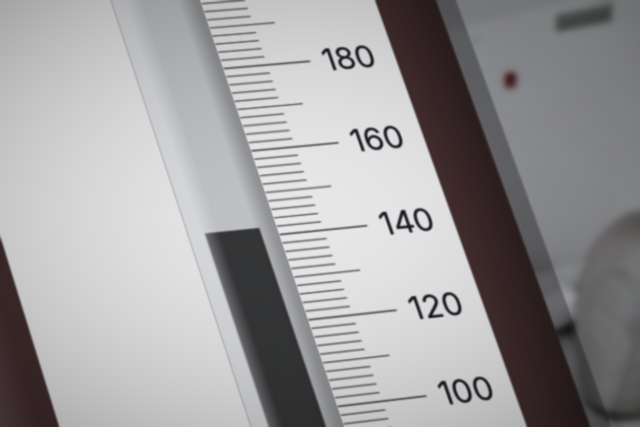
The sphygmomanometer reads 142 mmHg
